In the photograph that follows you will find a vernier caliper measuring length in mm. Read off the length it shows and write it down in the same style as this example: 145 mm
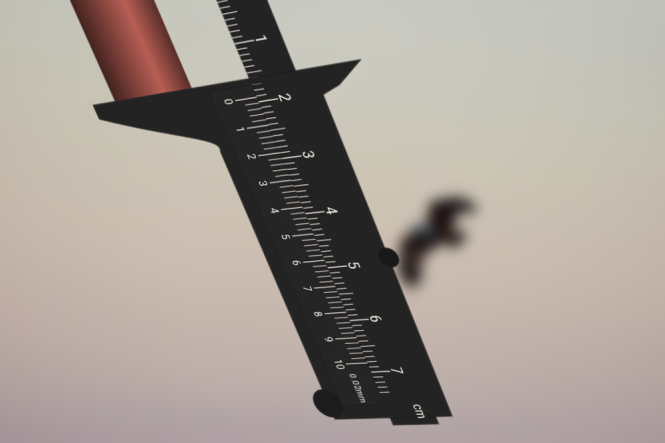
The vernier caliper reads 19.2 mm
